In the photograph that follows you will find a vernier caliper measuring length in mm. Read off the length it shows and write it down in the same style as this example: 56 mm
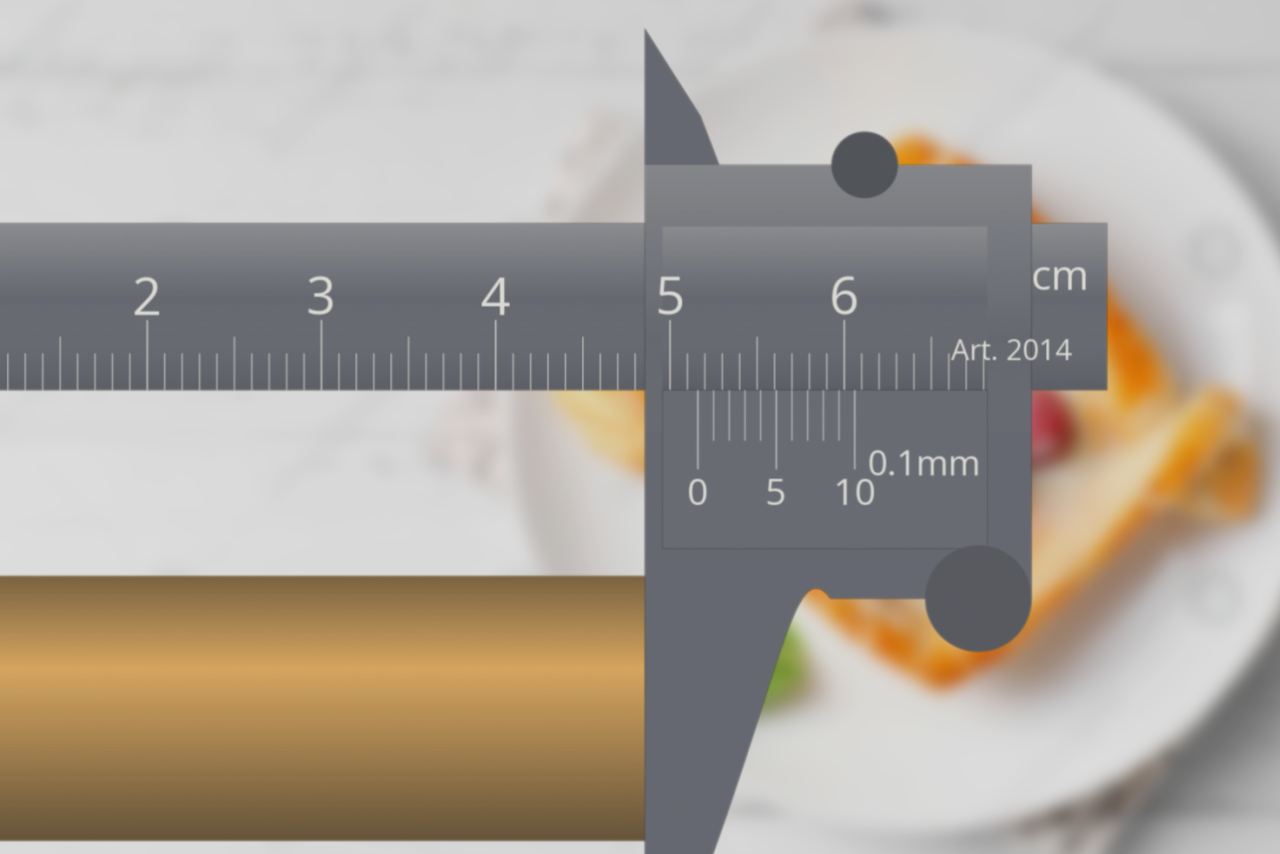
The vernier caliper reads 51.6 mm
